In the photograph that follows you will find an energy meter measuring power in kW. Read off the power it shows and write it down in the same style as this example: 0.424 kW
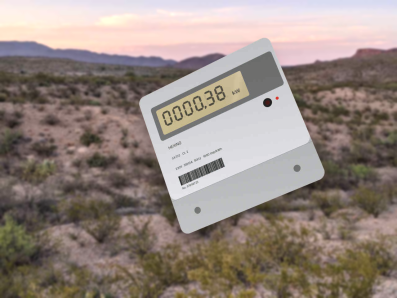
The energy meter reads 0.38 kW
